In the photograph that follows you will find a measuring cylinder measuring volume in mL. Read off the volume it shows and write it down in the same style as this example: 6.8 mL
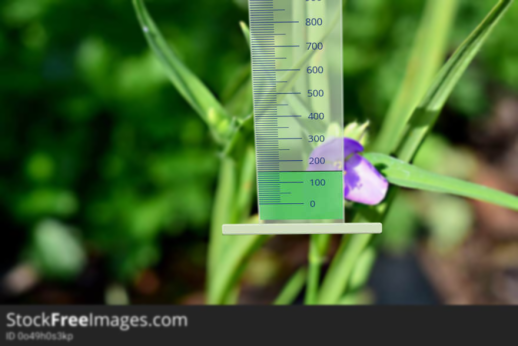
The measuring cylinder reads 150 mL
